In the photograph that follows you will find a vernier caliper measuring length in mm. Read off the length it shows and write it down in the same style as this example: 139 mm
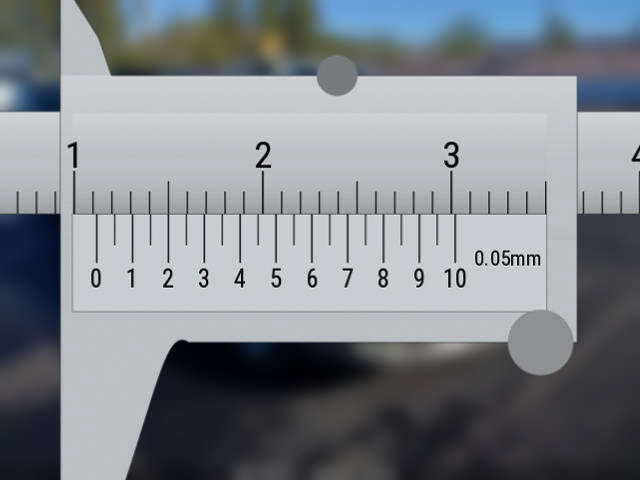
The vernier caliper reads 11.2 mm
